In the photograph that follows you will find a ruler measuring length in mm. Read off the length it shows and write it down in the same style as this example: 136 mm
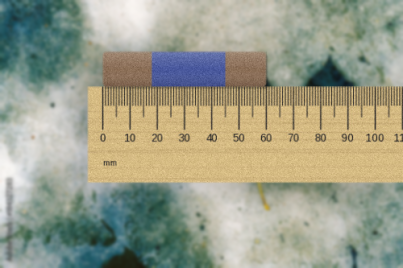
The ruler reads 60 mm
